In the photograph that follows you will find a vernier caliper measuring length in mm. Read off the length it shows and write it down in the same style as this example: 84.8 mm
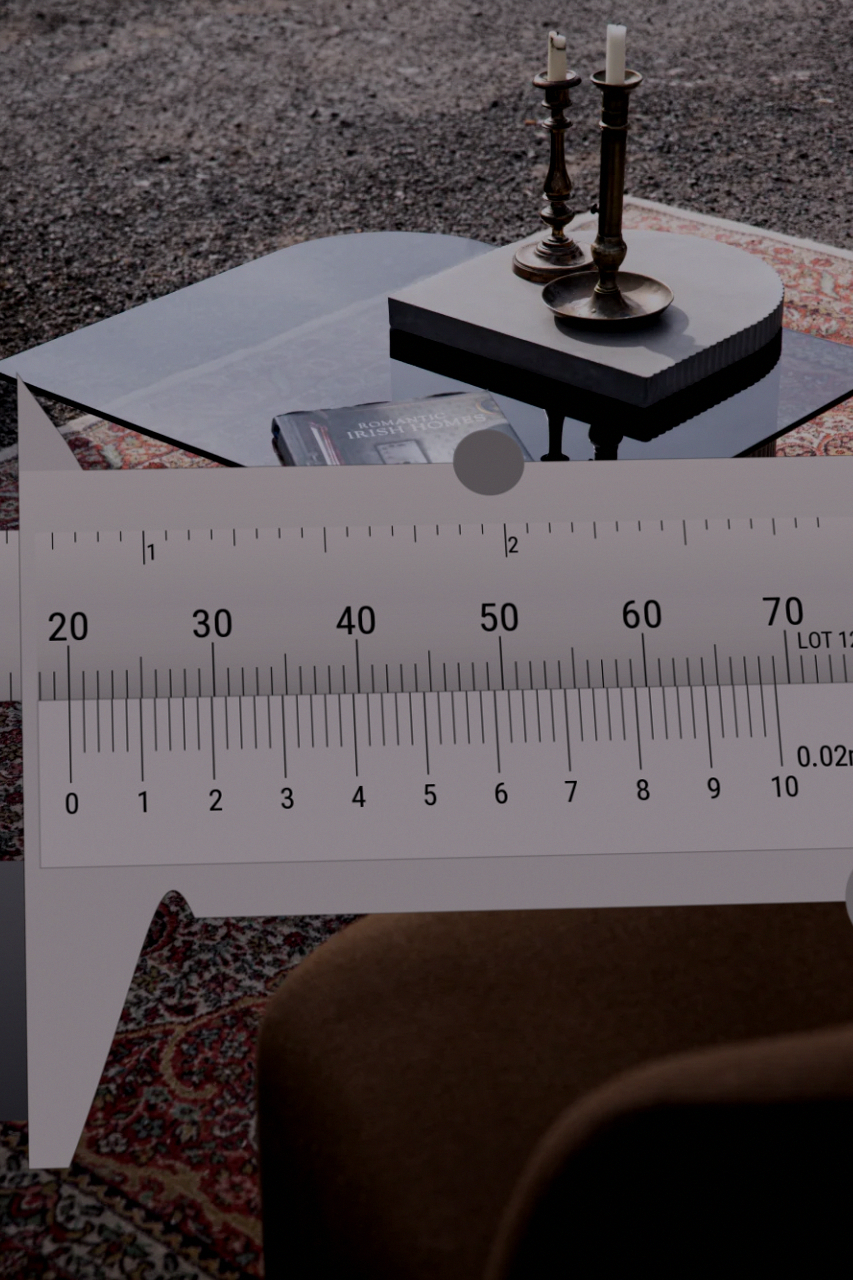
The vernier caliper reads 20.0 mm
